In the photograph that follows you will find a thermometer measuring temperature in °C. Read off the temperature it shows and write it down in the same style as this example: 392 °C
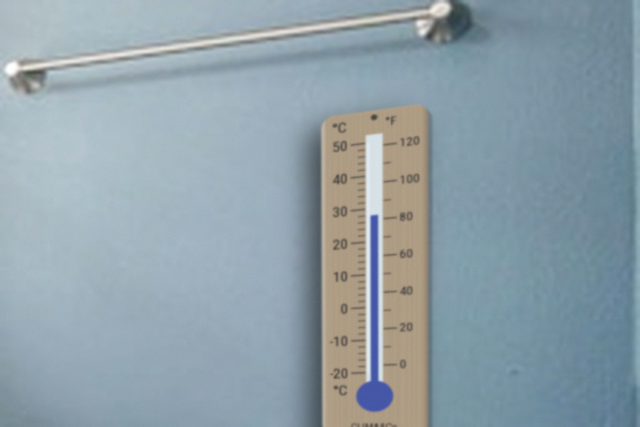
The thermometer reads 28 °C
